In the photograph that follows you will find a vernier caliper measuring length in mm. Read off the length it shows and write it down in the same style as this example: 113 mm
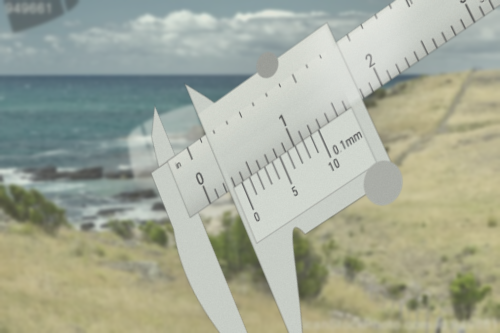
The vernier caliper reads 3.8 mm
